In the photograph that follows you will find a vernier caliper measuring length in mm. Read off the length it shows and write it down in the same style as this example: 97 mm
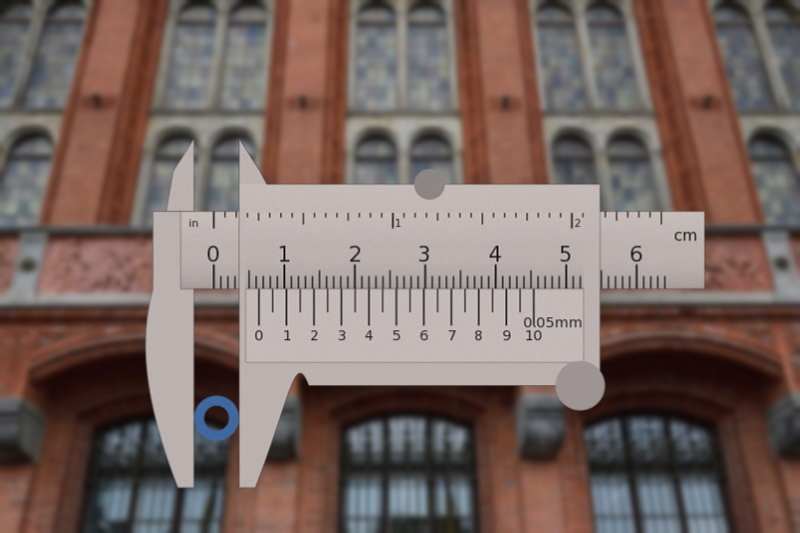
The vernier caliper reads 6.4 mm
